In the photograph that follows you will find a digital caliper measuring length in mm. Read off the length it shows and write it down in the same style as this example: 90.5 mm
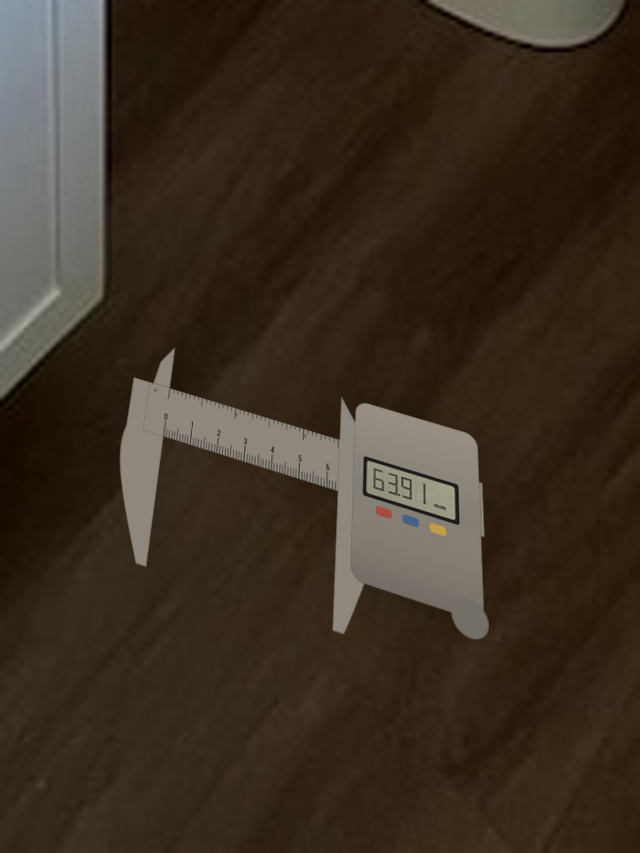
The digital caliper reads 63.91 mm
